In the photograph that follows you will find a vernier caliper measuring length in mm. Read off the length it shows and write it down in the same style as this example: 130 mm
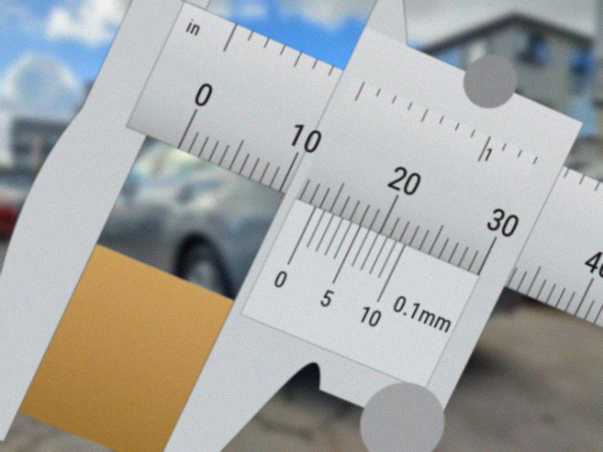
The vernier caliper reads 13.6 mm
